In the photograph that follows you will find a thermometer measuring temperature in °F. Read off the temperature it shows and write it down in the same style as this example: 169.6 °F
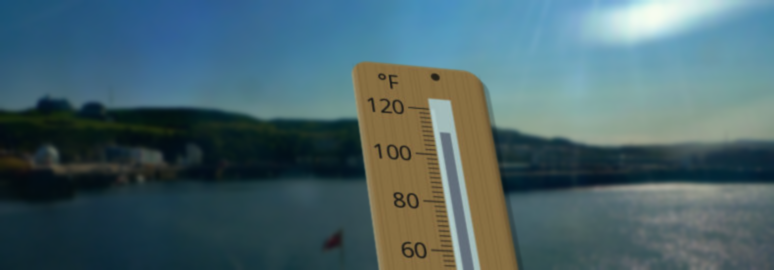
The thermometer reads 110 °F
